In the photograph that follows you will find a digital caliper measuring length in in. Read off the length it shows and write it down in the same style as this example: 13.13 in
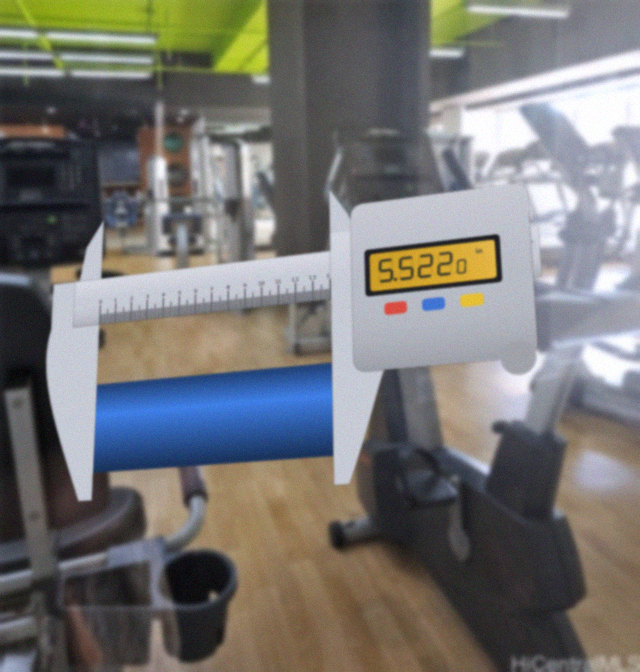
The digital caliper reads 5.5220 in
